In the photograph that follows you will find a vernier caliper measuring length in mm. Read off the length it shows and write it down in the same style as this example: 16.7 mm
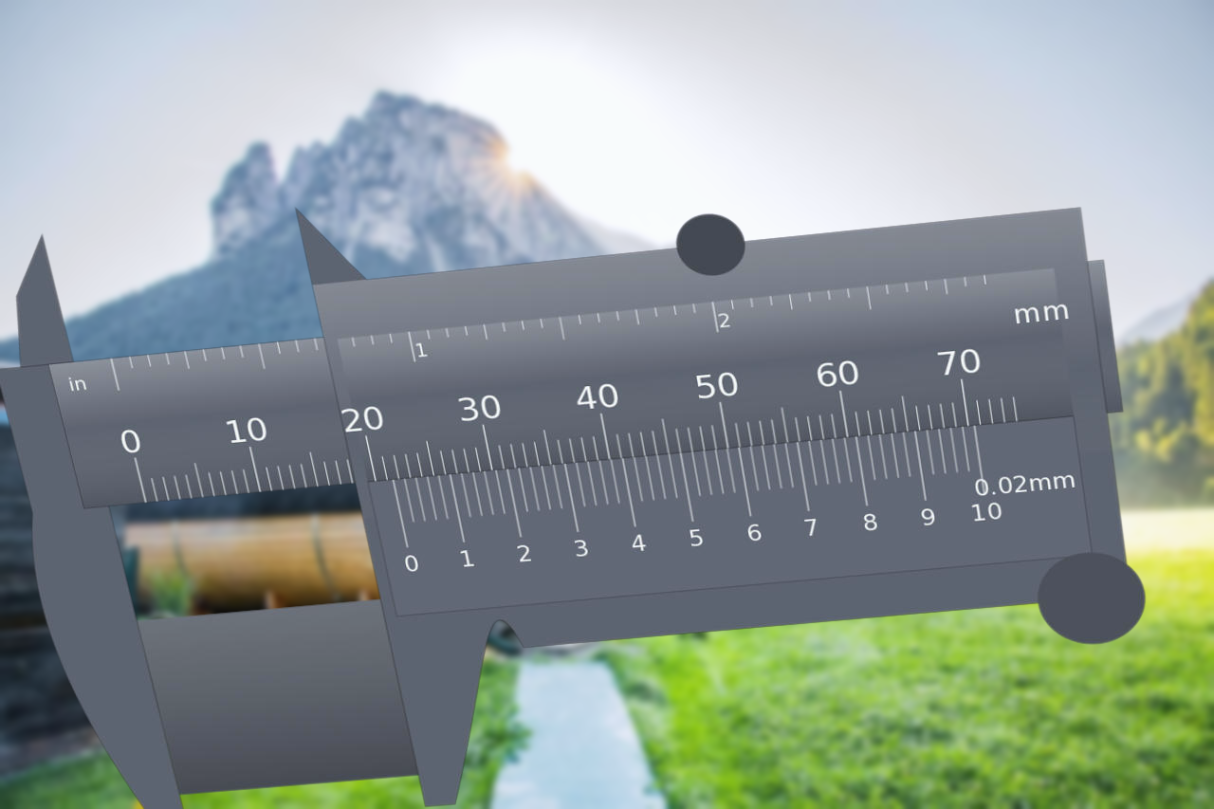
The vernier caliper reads 21.5 mm
